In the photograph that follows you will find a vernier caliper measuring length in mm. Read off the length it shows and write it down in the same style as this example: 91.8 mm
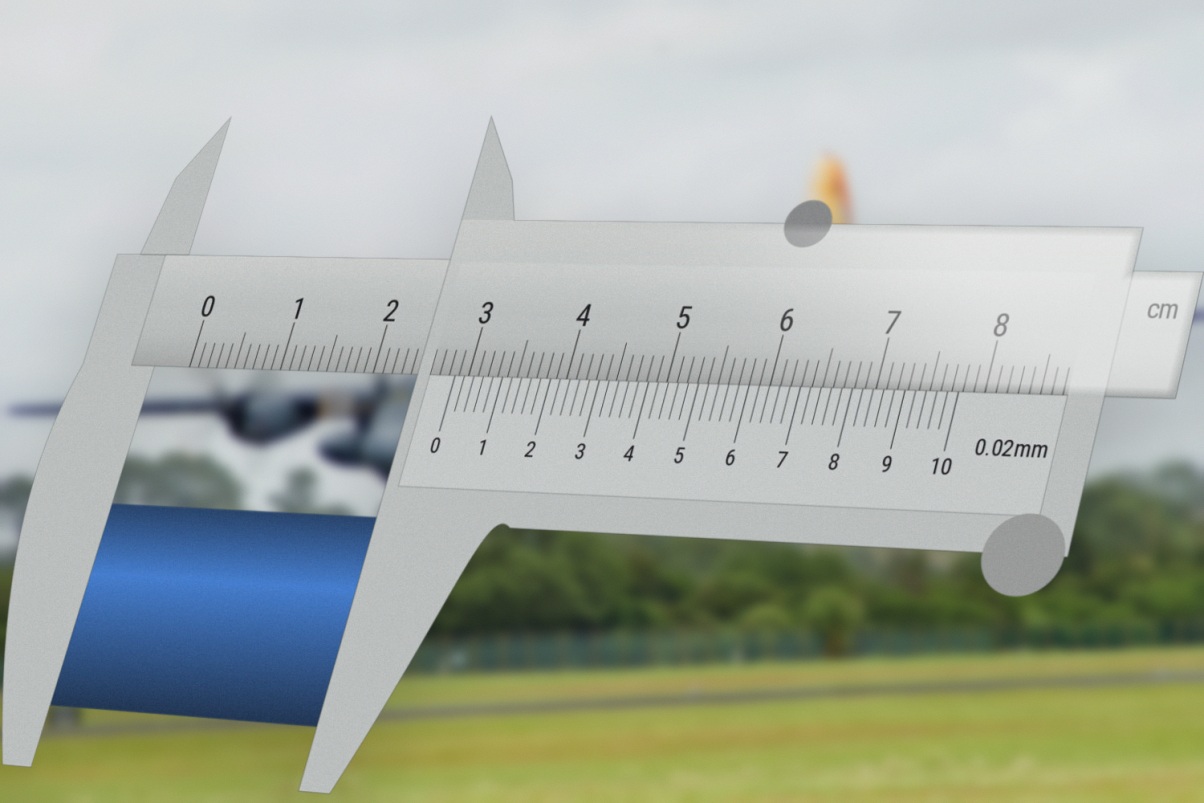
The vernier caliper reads 28.6 mm
